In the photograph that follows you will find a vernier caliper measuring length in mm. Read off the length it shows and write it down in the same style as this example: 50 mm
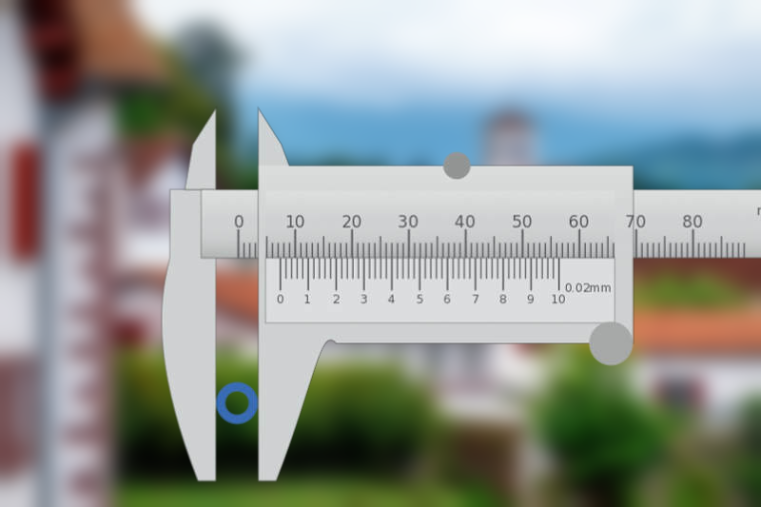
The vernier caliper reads 7.4 mm
